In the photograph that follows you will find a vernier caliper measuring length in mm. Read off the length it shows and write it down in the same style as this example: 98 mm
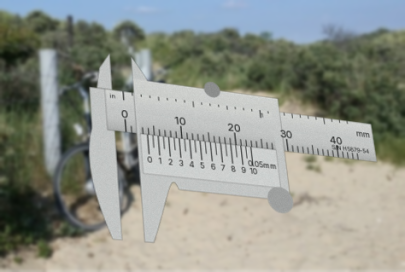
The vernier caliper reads 3.8 mm
